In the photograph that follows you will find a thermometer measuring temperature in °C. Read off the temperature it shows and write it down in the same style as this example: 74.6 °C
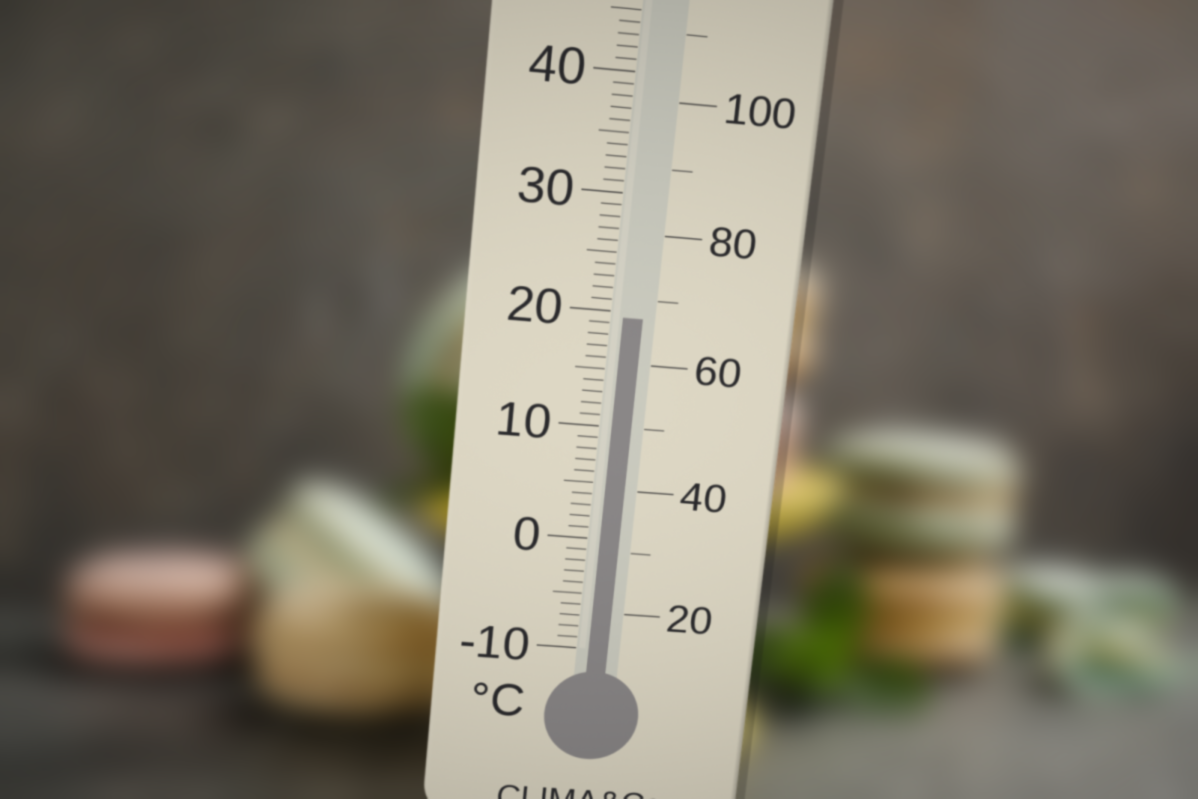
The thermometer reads 19.5 °C
